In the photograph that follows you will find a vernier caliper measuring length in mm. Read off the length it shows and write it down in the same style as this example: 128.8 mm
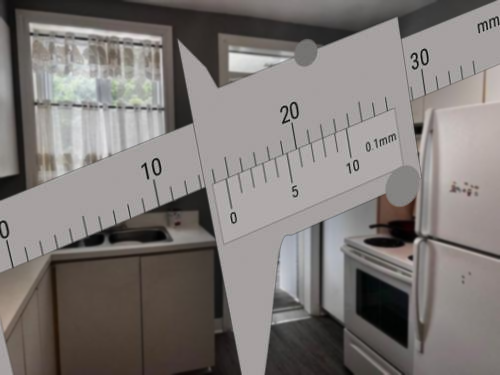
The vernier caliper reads 14.8 mm
